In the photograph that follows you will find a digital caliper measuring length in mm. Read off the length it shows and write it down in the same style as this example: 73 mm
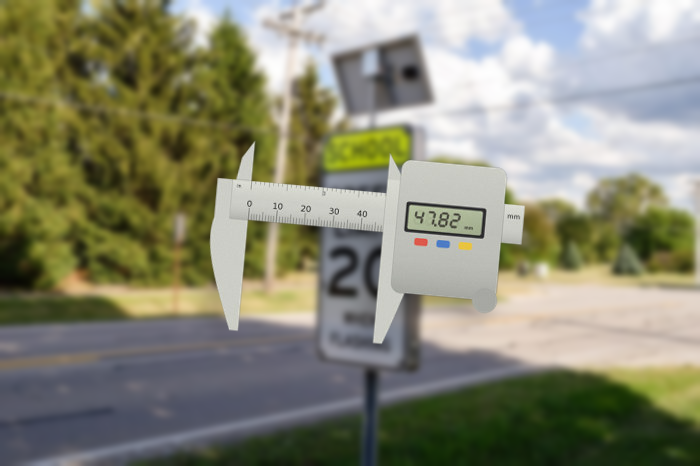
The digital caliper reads 47.82 mm
